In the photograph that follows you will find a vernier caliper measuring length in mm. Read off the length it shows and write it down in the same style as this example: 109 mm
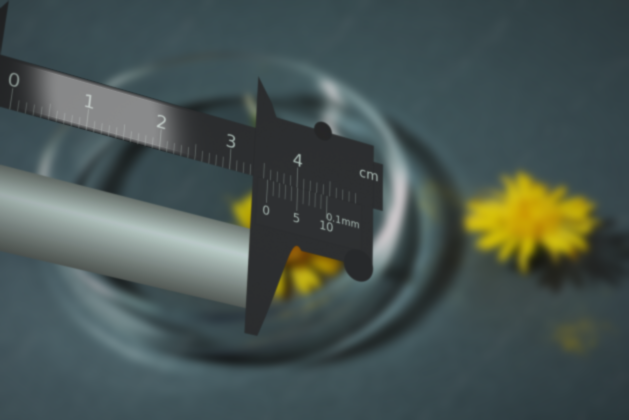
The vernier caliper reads 35.6 mm
